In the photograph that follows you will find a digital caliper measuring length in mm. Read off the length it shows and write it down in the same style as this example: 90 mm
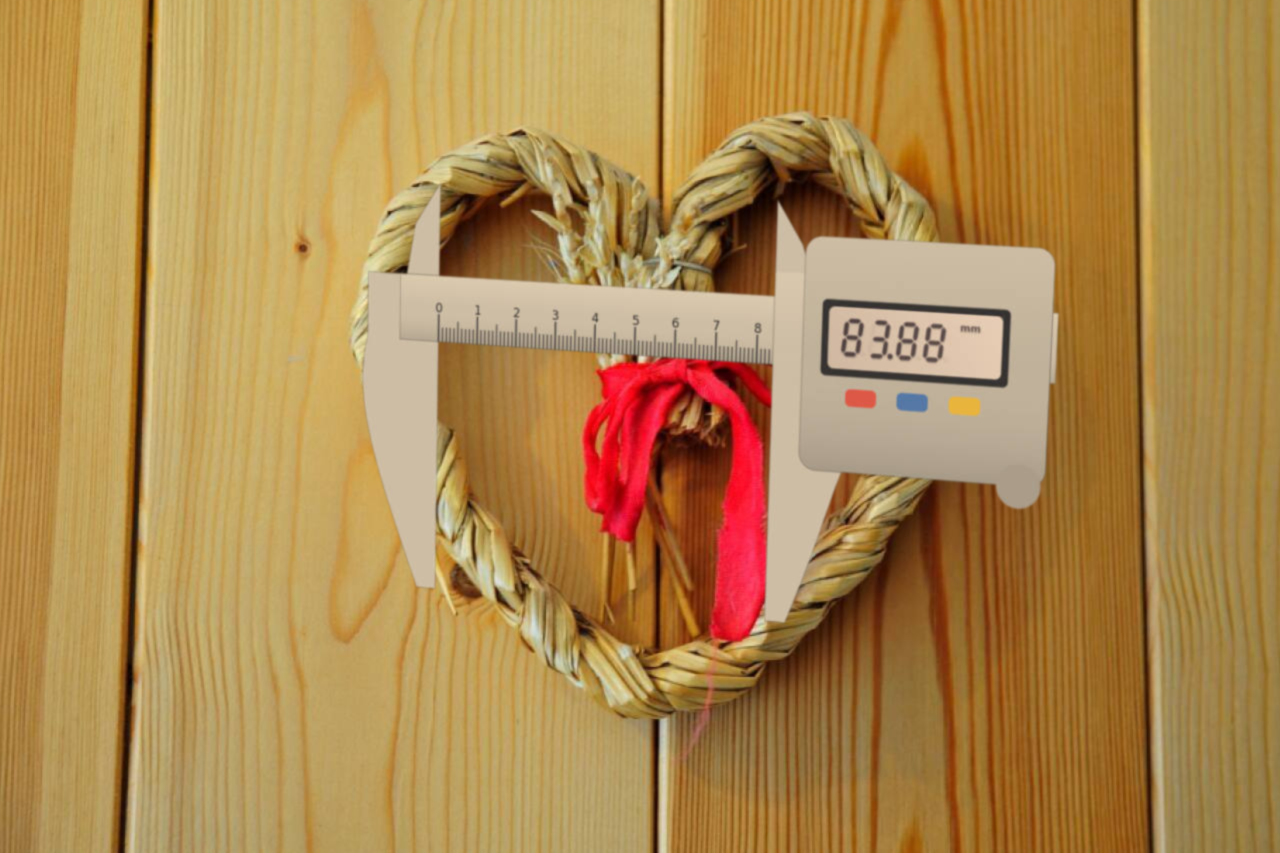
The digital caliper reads 83.88 mm
